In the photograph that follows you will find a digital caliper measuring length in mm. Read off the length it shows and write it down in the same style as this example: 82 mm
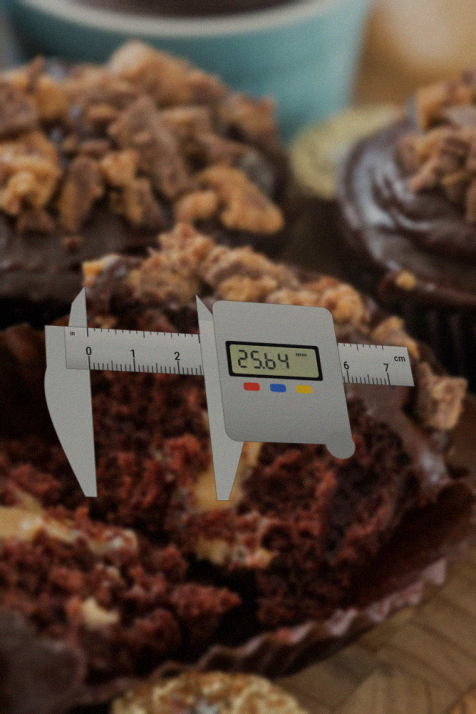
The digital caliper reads 25.64 mm
